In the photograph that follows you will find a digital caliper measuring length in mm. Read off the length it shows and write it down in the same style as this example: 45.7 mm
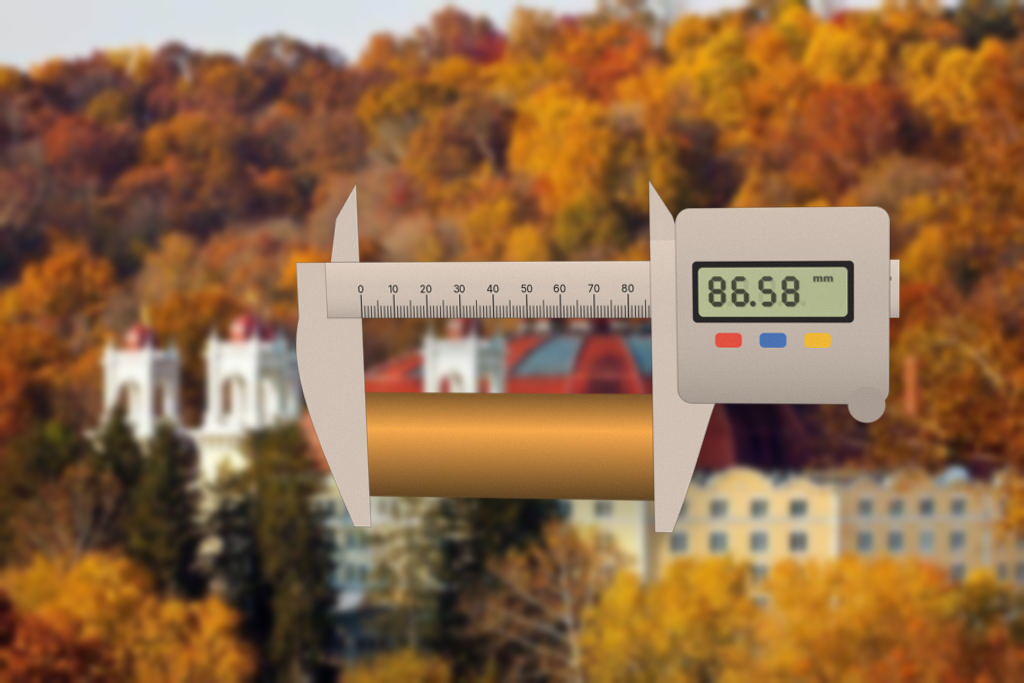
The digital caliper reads 86.58 mm
